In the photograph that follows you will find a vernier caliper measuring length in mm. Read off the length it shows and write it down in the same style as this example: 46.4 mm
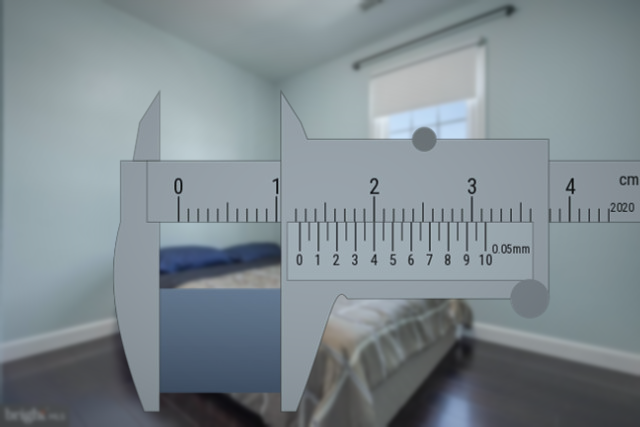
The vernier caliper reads 12.4 mm
